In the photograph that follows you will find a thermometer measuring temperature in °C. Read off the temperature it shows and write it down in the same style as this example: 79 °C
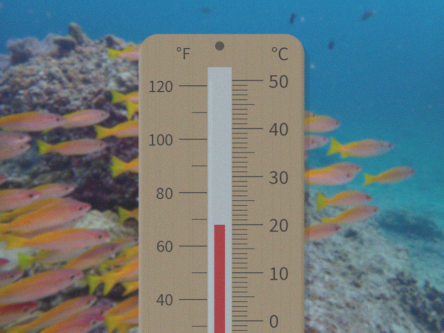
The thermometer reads 20 °C
